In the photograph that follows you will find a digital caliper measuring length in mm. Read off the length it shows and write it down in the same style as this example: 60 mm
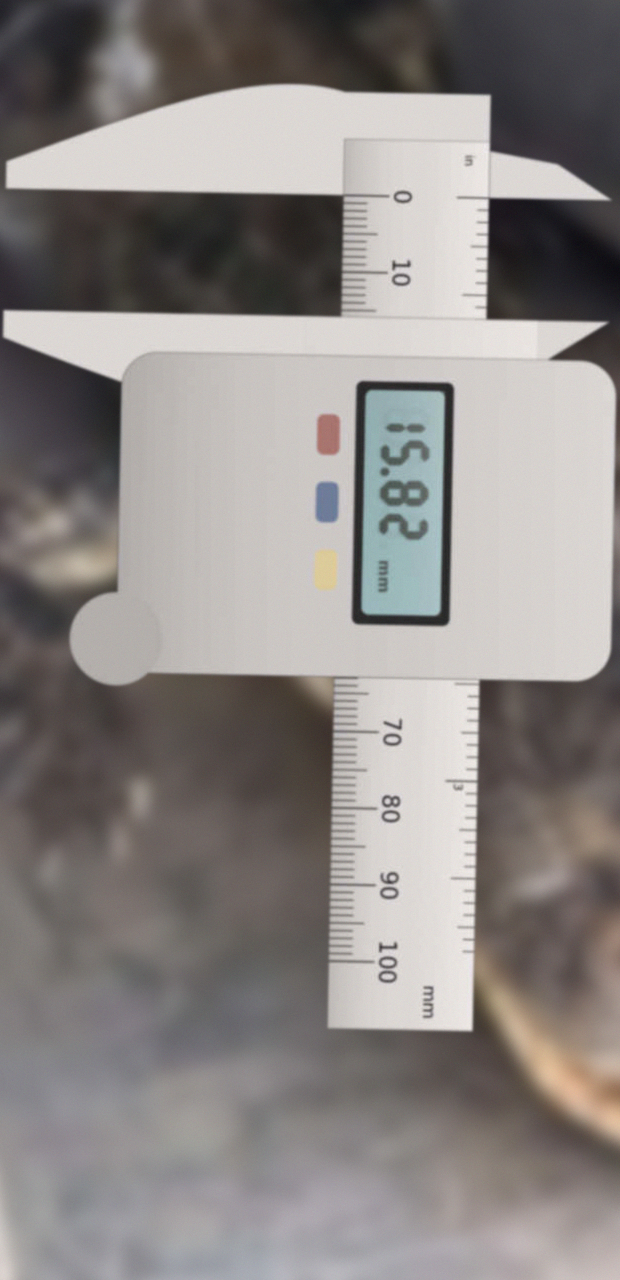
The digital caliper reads 15.82 mm
